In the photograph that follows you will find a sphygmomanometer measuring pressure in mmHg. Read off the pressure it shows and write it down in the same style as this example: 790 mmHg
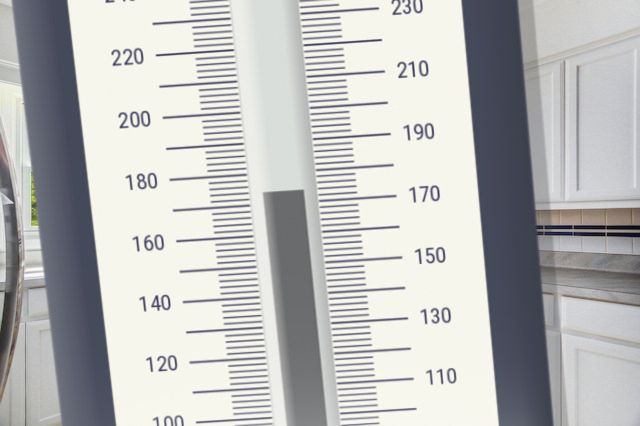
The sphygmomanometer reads 174 mmHg
